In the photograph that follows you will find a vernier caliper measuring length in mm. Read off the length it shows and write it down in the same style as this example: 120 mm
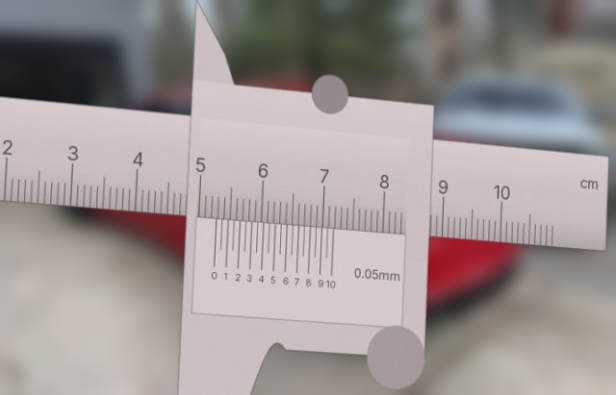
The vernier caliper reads 52.8 mm
